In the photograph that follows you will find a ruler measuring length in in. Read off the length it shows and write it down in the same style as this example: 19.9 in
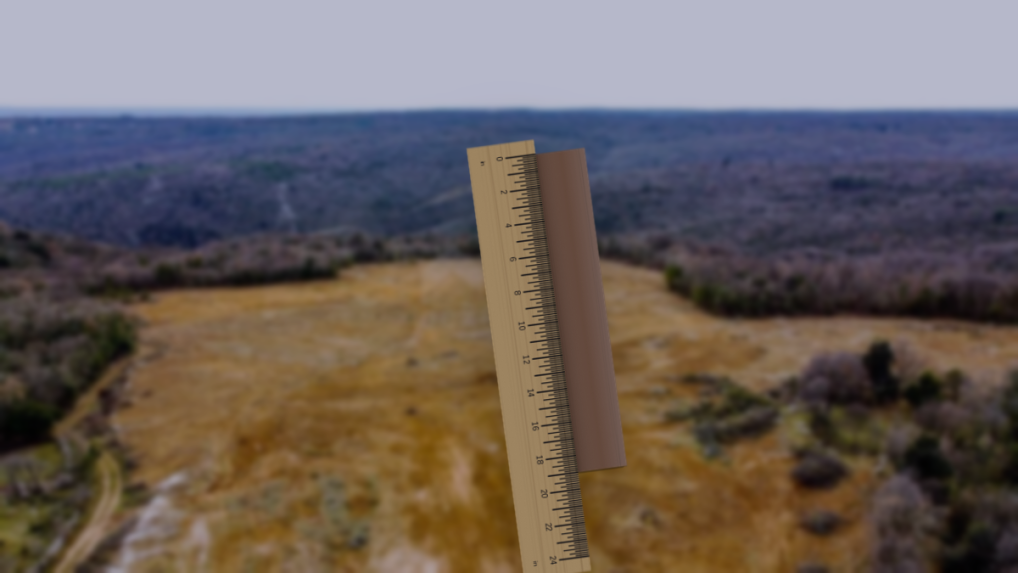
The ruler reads 19 in
